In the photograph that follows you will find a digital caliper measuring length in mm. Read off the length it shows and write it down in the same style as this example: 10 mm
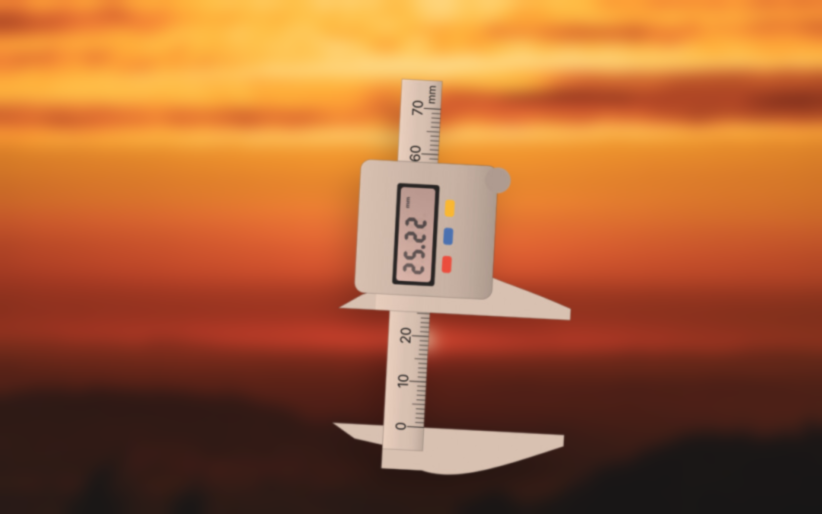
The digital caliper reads 25.22 mm
